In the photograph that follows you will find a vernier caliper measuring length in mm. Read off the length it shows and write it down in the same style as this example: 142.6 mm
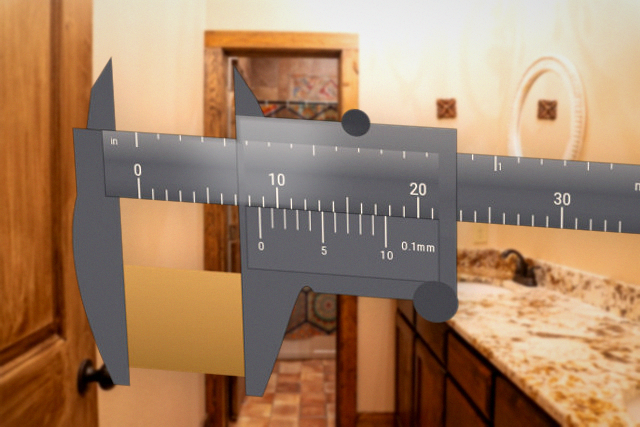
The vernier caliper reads 8.7 mm
